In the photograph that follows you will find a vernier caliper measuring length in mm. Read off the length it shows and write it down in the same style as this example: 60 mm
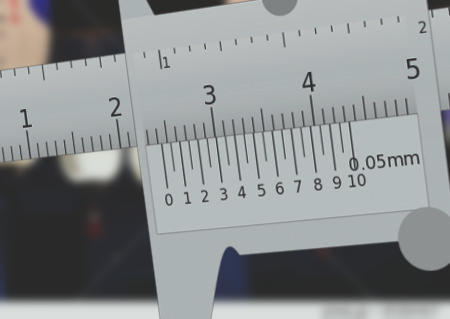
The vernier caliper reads 24.4 mm
